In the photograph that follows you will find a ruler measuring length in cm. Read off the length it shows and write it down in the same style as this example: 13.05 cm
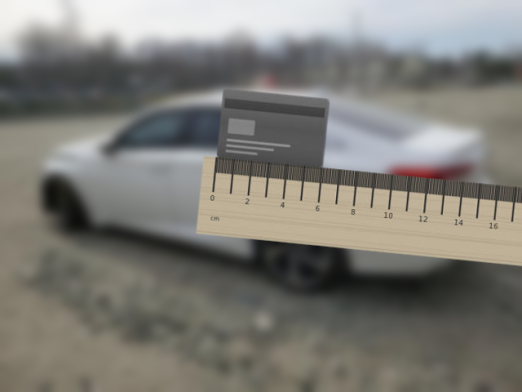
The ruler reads 6 cm
